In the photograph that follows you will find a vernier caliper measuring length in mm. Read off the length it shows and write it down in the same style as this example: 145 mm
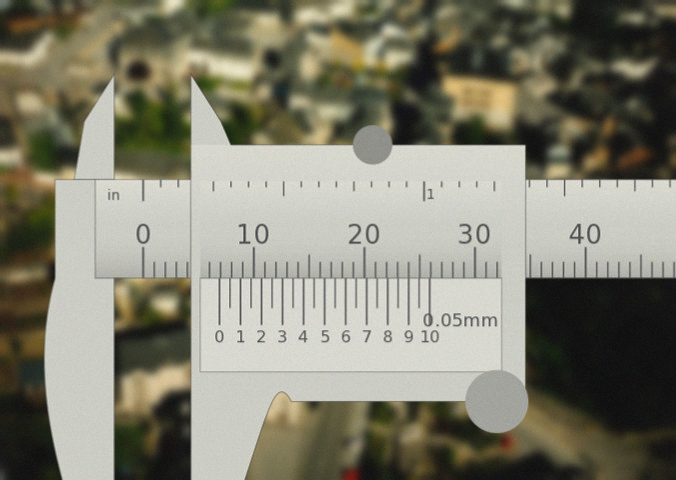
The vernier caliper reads 6.9 mm
